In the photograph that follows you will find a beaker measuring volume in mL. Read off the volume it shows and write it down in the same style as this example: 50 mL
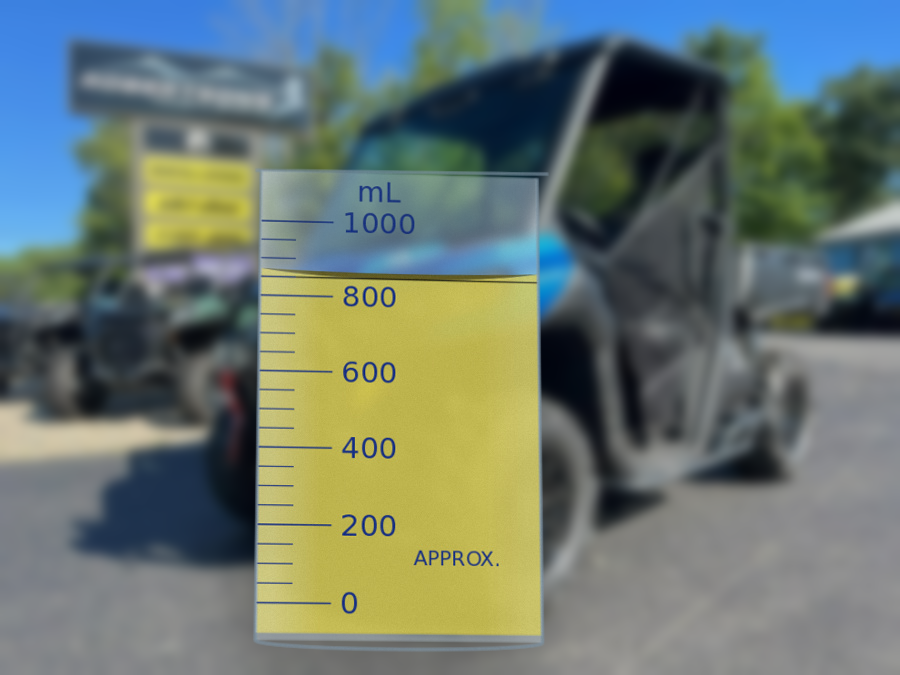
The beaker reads 850 mL
